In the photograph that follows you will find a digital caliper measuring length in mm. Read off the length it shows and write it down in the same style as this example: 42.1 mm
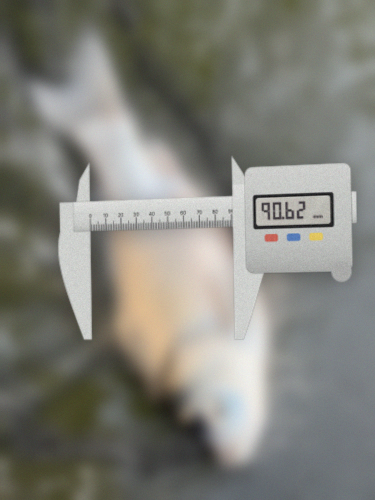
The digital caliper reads 90.62 mm
